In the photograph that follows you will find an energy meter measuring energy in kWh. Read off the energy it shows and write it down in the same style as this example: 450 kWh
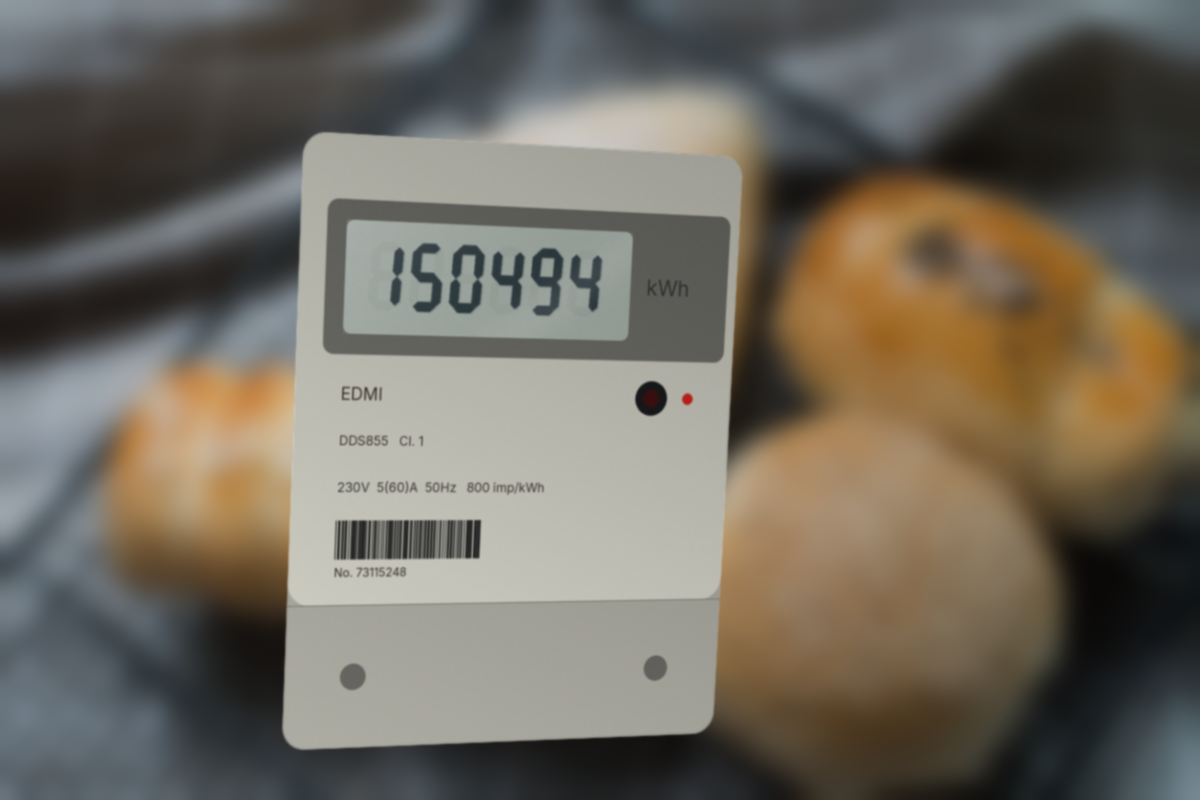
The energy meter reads 150494 kWh
